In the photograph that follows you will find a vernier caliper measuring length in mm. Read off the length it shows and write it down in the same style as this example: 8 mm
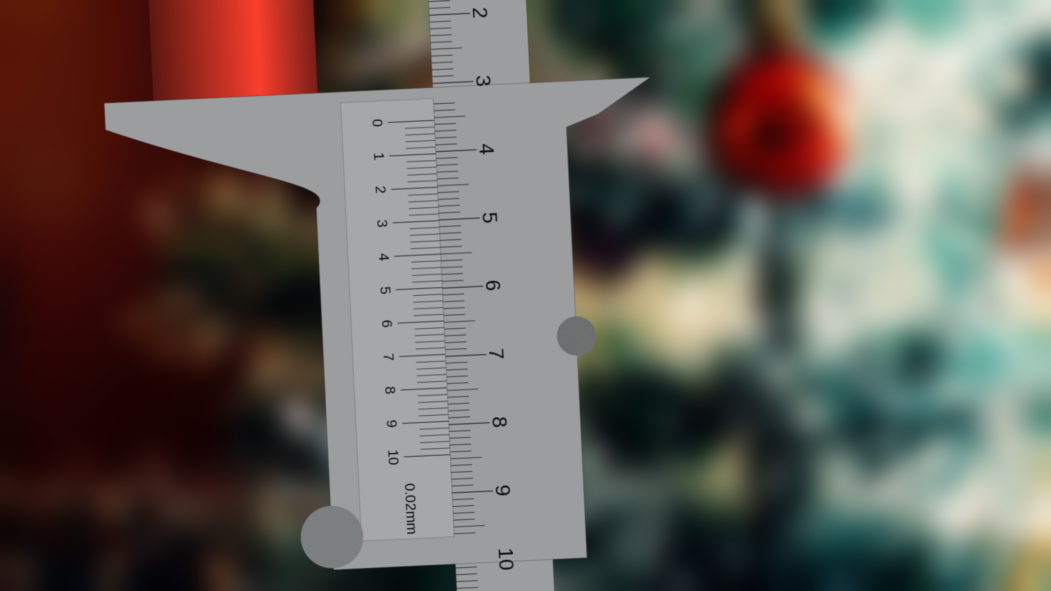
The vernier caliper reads 35.4 mm
